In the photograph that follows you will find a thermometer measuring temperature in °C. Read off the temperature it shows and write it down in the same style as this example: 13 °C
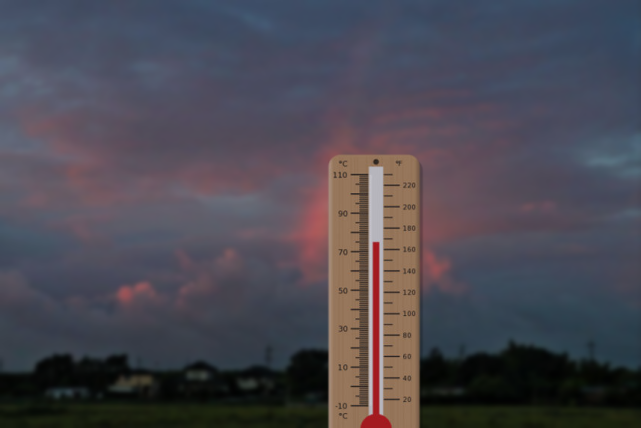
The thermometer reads 75 °C
